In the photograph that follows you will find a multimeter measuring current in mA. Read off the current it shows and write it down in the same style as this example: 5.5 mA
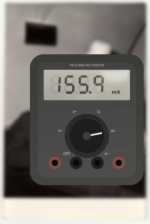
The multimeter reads 155.9 mA
